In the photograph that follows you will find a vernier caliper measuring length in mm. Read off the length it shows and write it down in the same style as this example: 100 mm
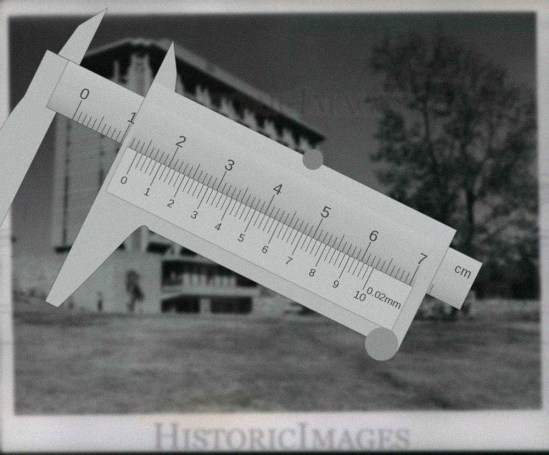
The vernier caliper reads 13.6 mm
